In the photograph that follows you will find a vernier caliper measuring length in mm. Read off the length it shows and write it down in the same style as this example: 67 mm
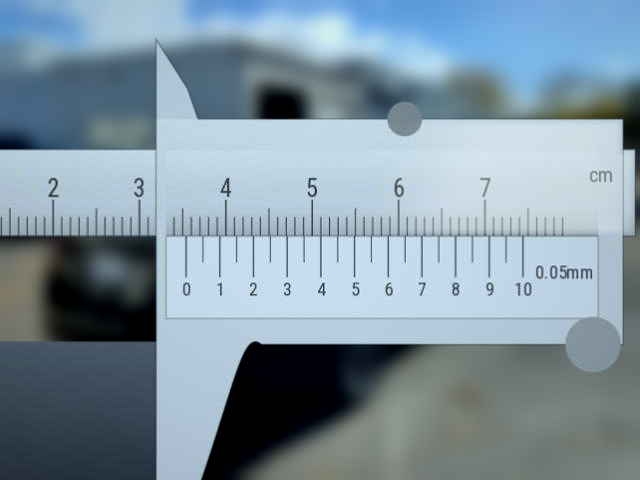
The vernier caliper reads 35.4 mm
